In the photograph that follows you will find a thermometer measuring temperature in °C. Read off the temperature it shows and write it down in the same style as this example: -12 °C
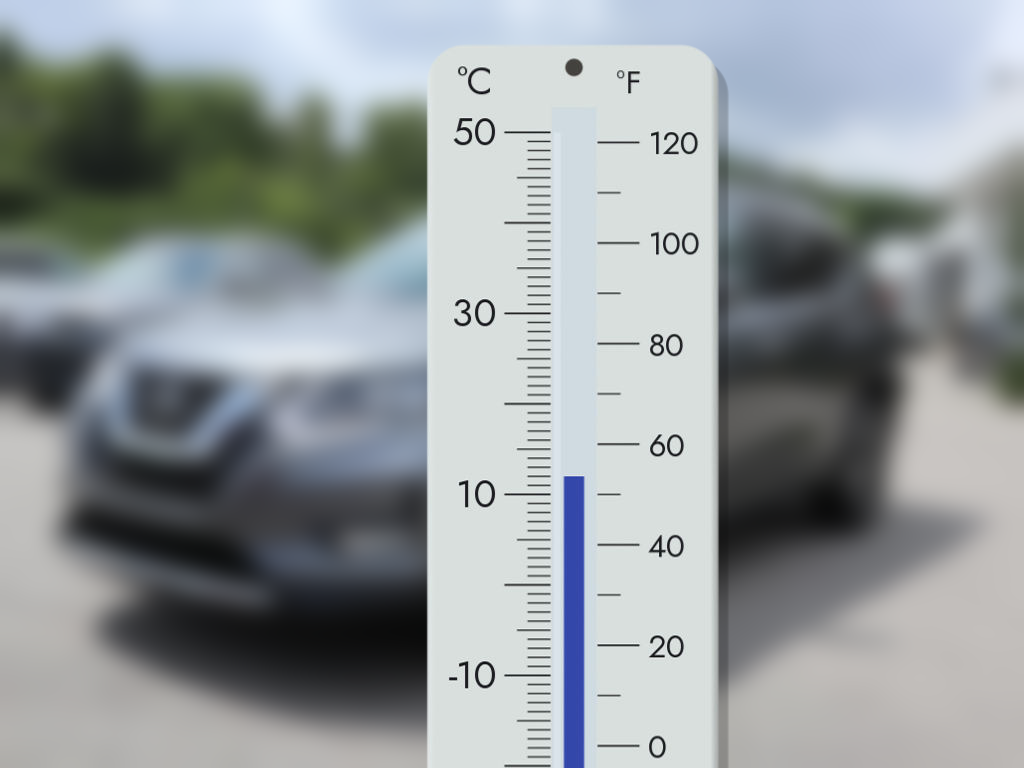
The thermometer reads 12 °C
